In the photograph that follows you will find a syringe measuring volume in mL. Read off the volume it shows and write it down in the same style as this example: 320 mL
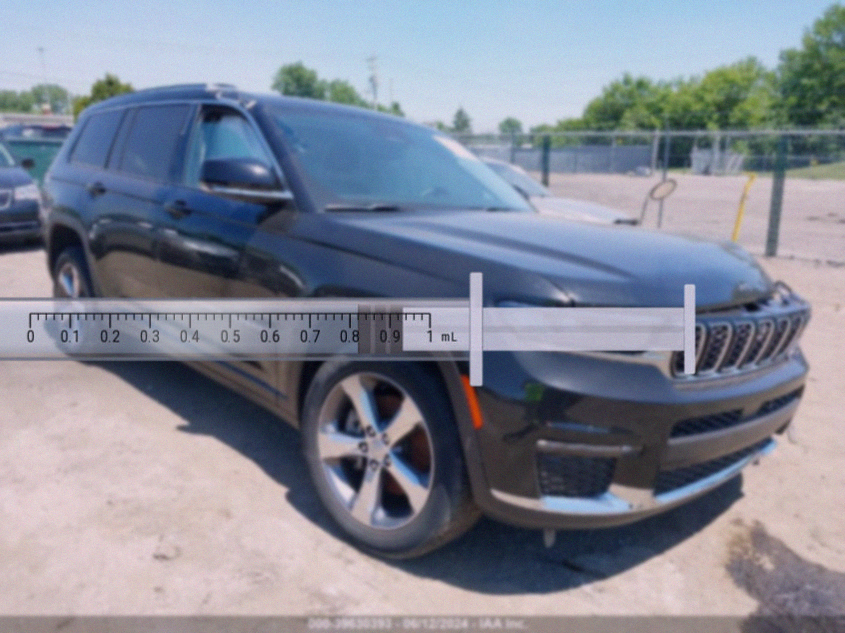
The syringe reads 0.82 mL
